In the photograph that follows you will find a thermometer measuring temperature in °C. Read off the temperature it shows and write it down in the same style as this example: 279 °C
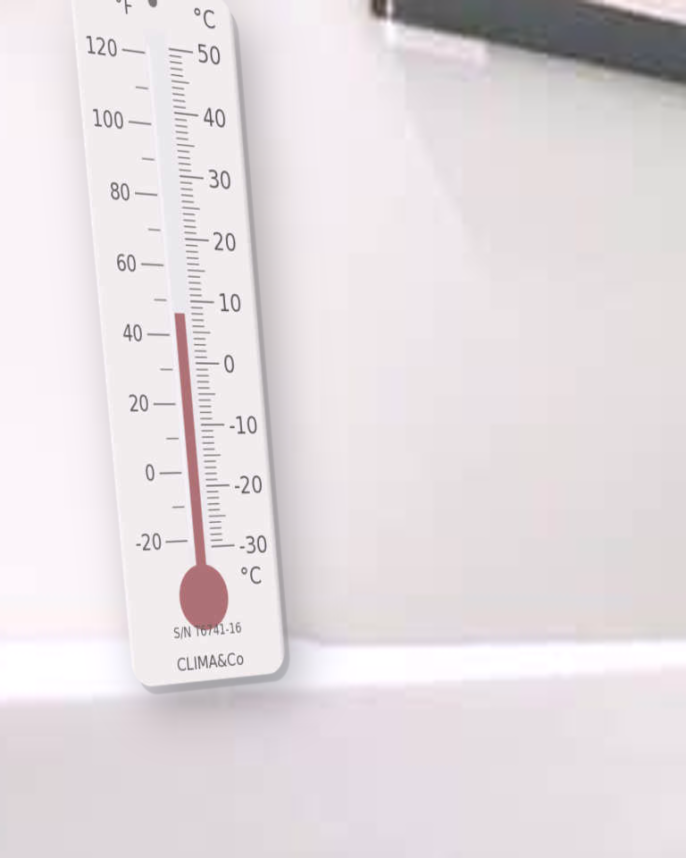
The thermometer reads 8 °C
